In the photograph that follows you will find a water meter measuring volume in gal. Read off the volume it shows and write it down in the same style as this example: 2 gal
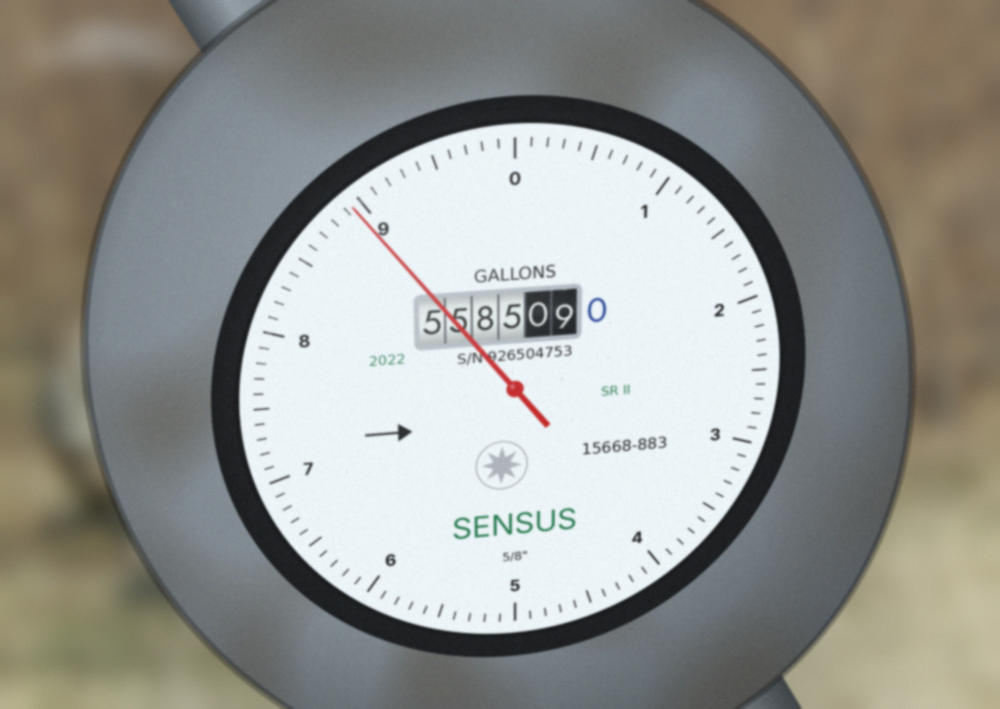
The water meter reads 5585088.9 gal
